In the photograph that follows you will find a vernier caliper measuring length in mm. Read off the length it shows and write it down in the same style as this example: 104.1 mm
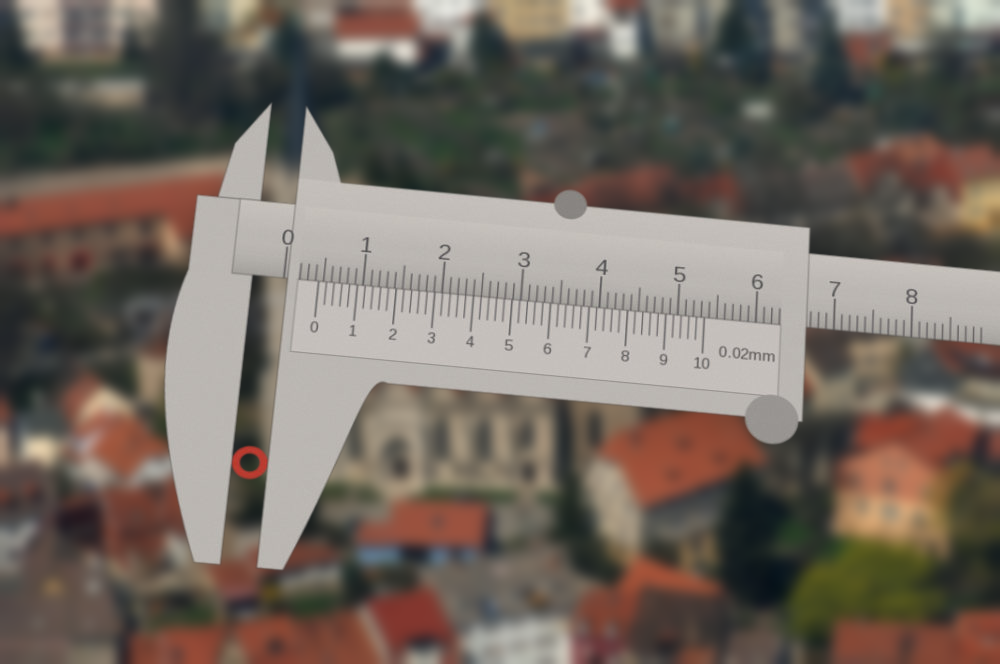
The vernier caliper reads 4.4 mm
